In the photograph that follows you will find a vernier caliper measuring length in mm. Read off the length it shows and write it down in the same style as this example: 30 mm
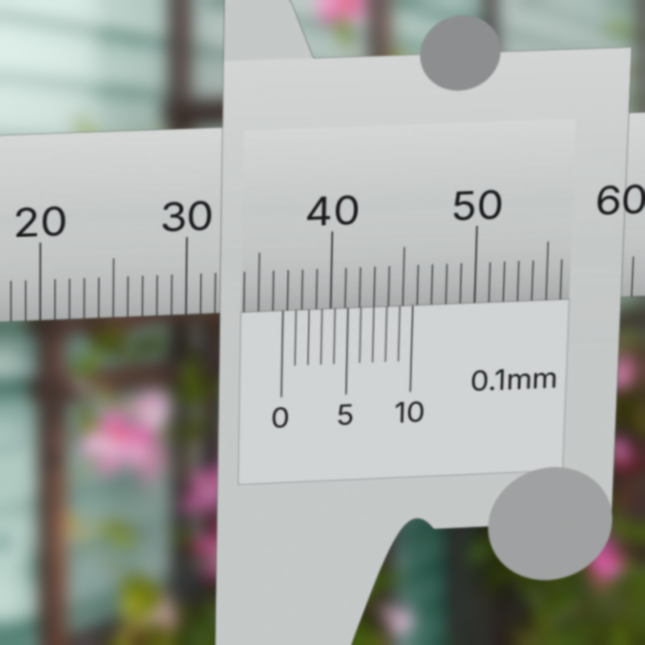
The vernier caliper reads 36.7 mm
